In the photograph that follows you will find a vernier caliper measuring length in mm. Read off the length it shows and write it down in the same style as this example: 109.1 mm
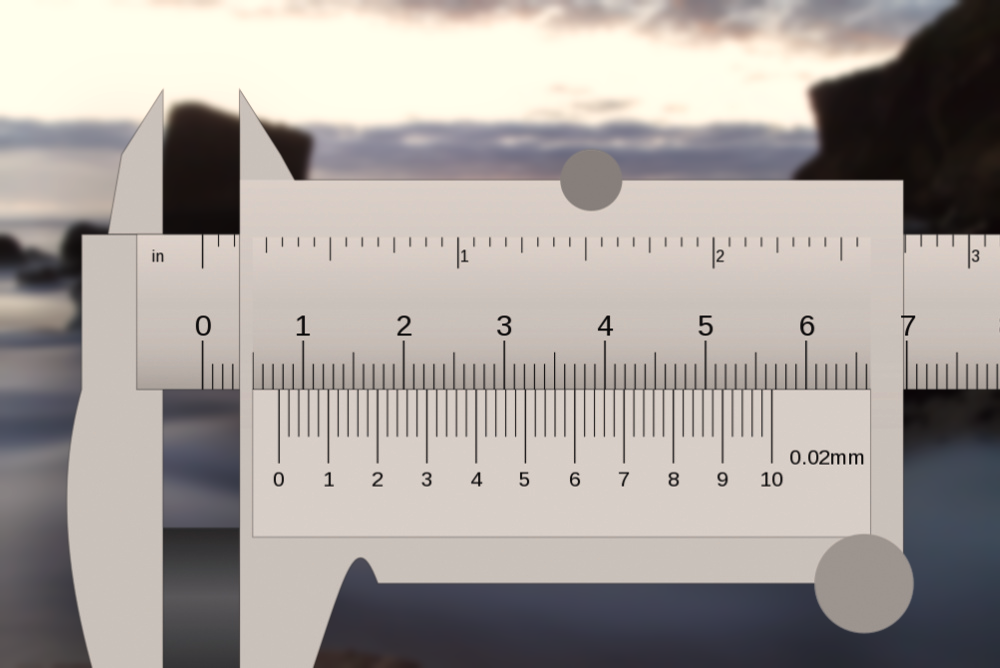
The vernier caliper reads 7.6 mm
